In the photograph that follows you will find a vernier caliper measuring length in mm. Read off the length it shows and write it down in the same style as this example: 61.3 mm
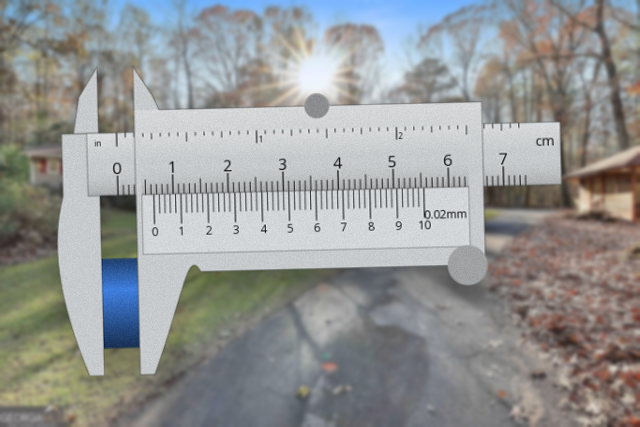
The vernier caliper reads 6.5 mm
